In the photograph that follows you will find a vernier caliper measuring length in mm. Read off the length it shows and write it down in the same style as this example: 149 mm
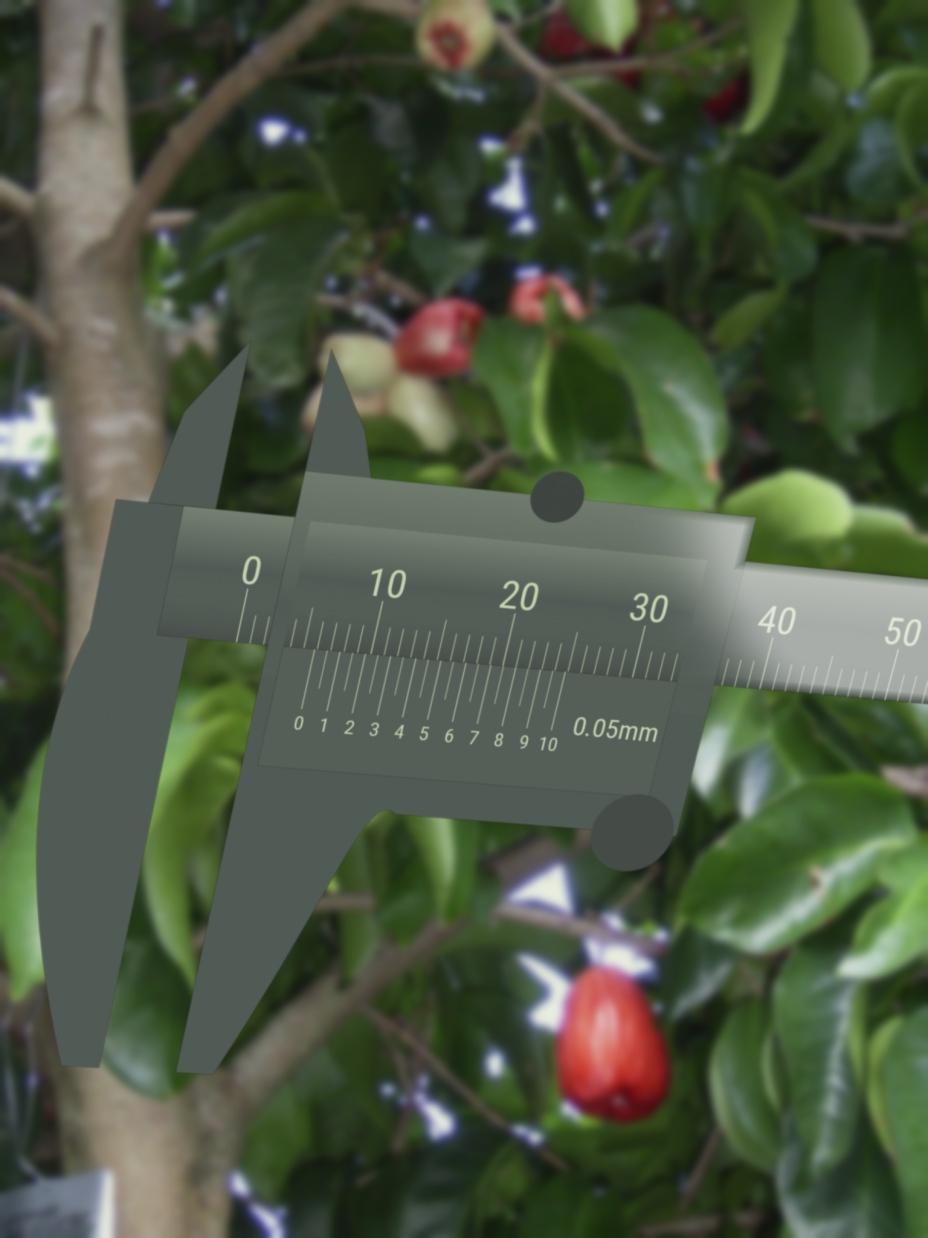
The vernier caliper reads 5.8 mm
